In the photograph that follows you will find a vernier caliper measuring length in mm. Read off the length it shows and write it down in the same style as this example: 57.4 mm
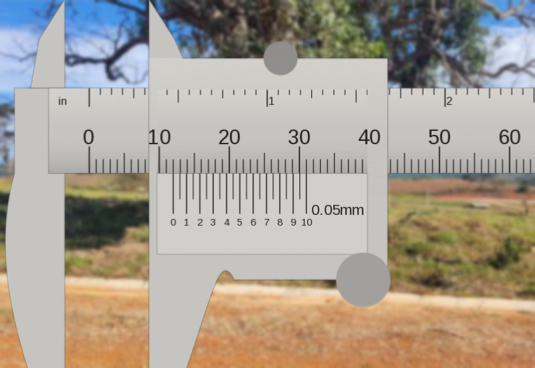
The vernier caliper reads 12.0 mm
